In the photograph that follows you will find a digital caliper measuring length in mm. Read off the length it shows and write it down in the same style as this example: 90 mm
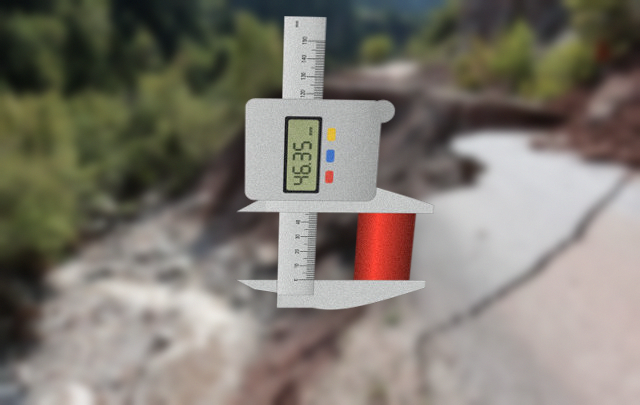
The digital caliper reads 46.35 mm
